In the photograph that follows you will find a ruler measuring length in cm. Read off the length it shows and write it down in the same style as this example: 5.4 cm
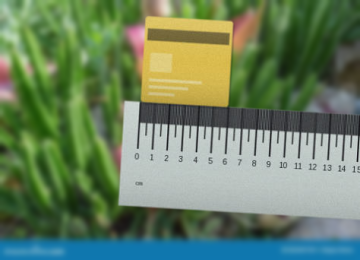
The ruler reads 6 cm
